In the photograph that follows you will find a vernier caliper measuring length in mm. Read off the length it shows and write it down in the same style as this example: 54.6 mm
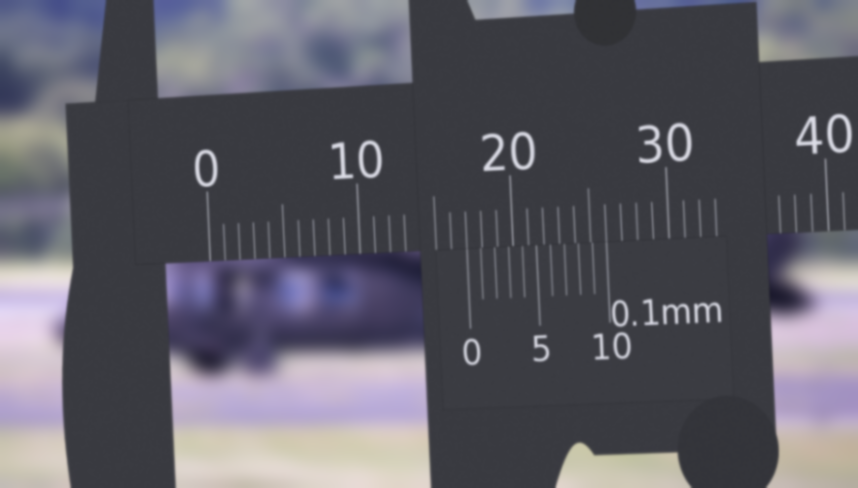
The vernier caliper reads 17.0 mm
